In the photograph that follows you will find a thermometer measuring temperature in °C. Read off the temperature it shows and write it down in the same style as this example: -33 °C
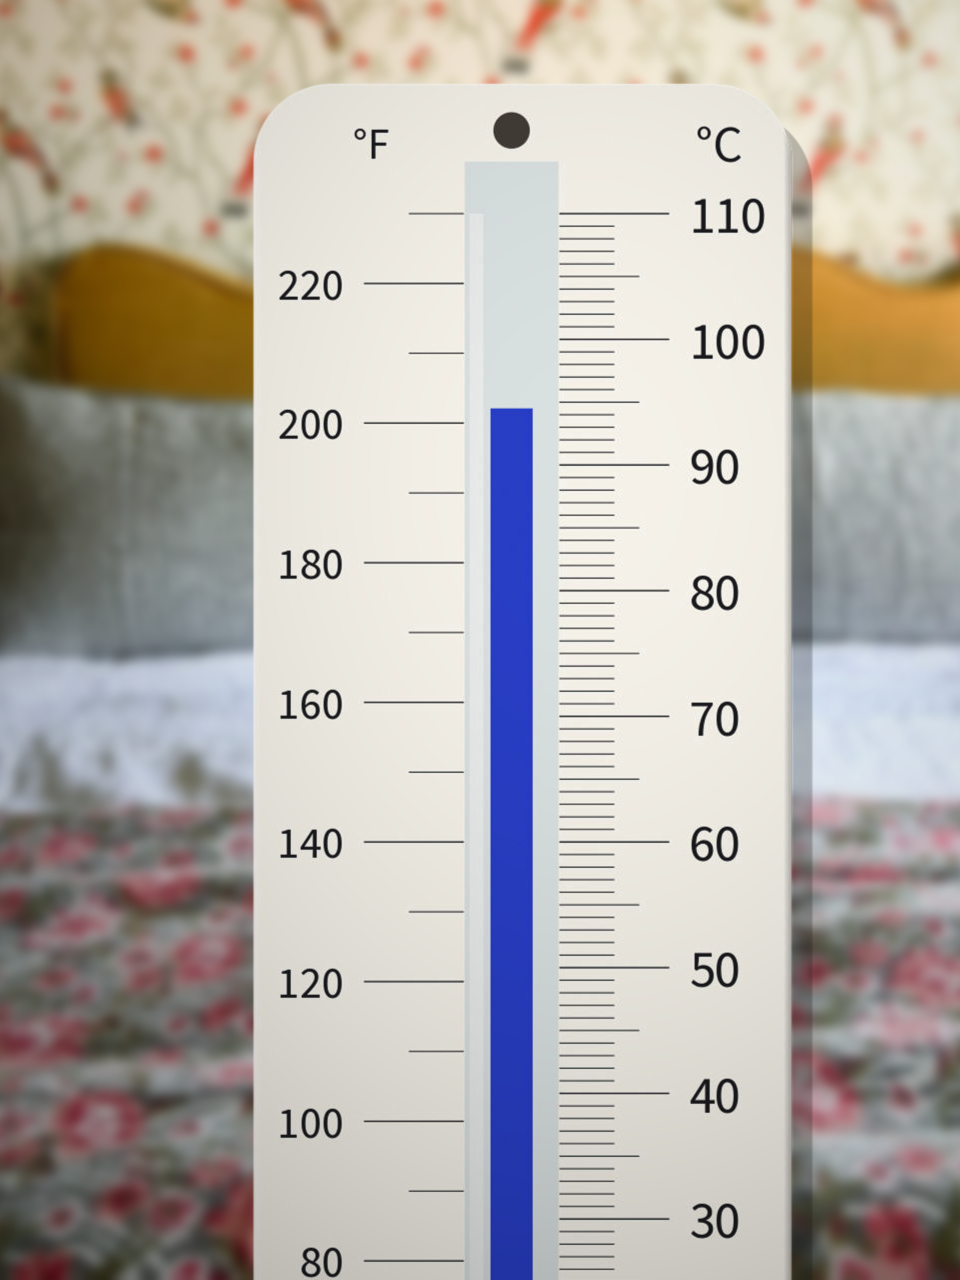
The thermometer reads 94.5 °C
